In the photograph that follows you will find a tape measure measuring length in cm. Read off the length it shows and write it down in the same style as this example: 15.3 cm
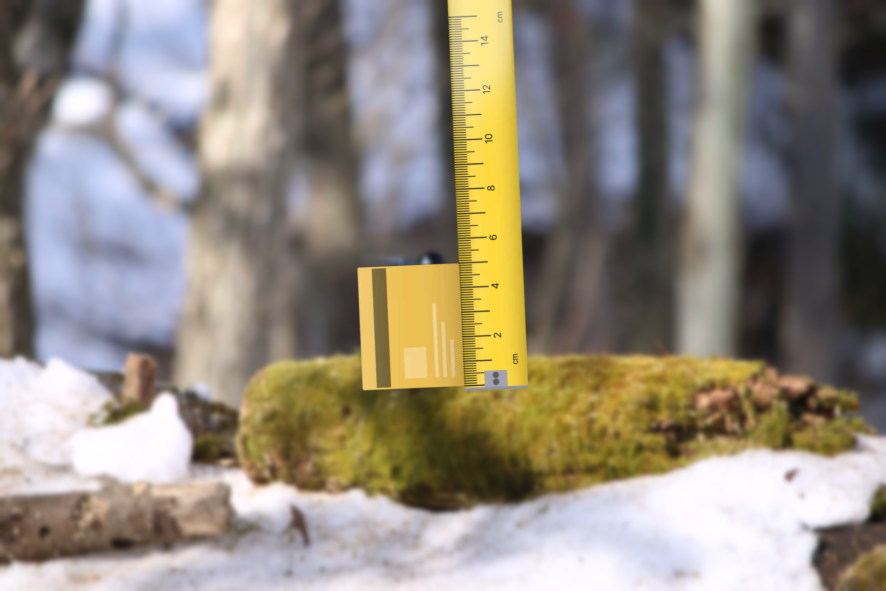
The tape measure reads 5 cm
